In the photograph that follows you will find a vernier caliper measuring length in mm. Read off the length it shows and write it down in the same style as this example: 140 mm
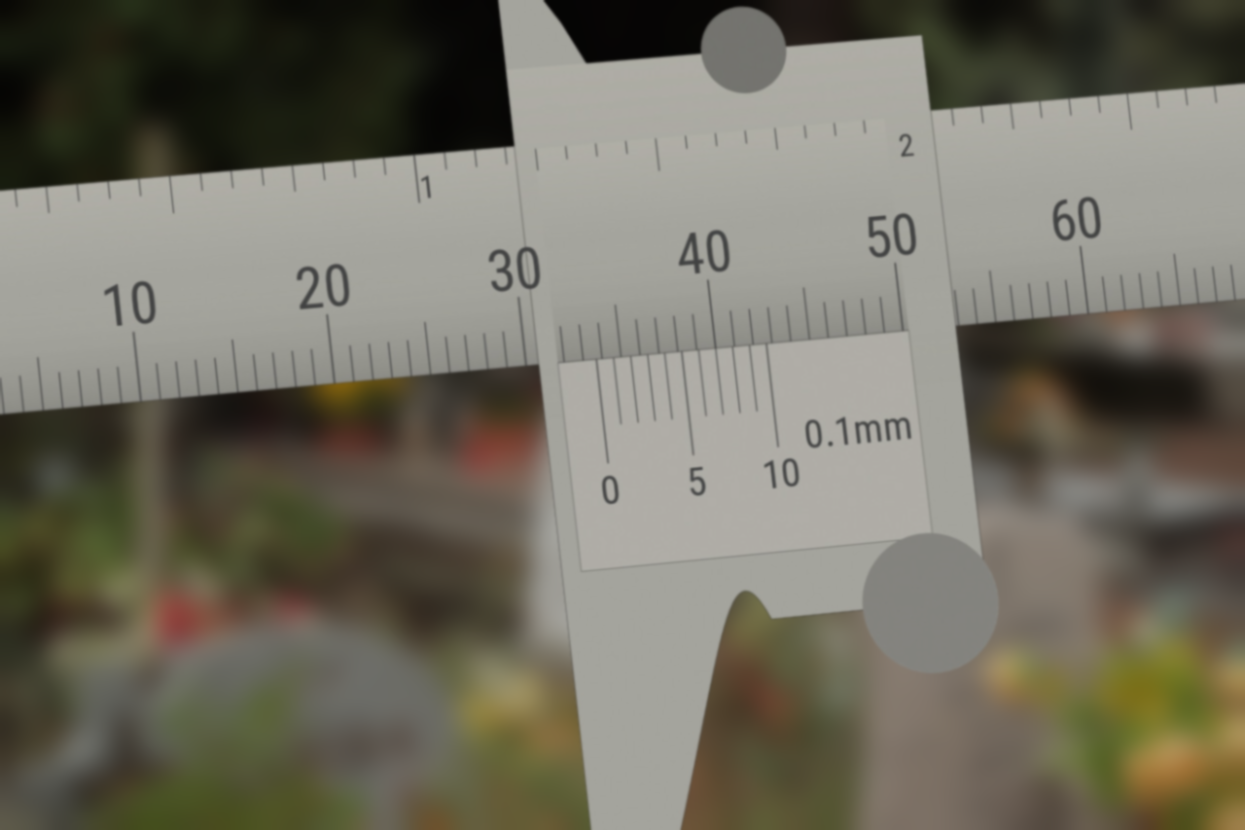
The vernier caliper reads 33.7 mm
